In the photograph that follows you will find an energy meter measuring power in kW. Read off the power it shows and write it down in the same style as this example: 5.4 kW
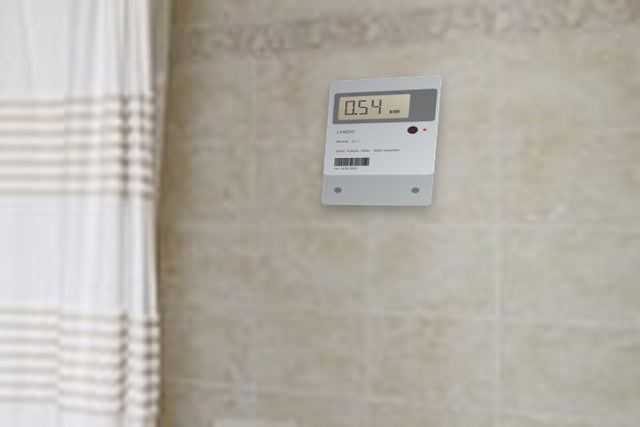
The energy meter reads 0.54 kW
